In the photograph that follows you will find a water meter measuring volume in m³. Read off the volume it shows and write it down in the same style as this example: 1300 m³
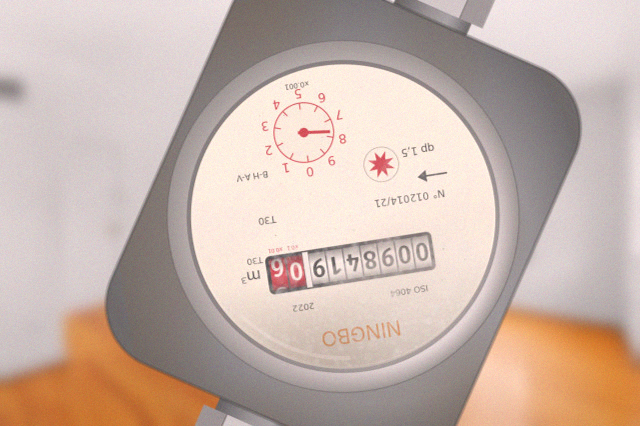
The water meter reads 98419.057 m³
